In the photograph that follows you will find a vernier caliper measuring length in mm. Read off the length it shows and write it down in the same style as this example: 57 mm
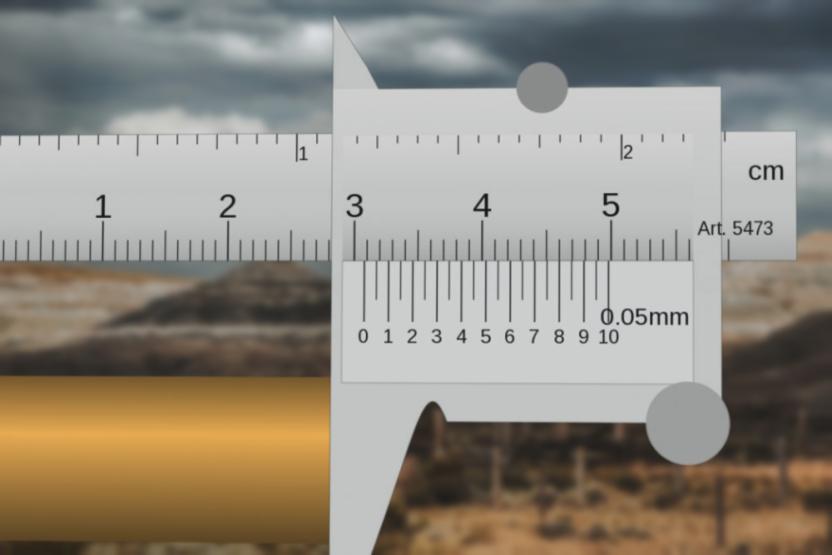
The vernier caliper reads 30.8 mm
